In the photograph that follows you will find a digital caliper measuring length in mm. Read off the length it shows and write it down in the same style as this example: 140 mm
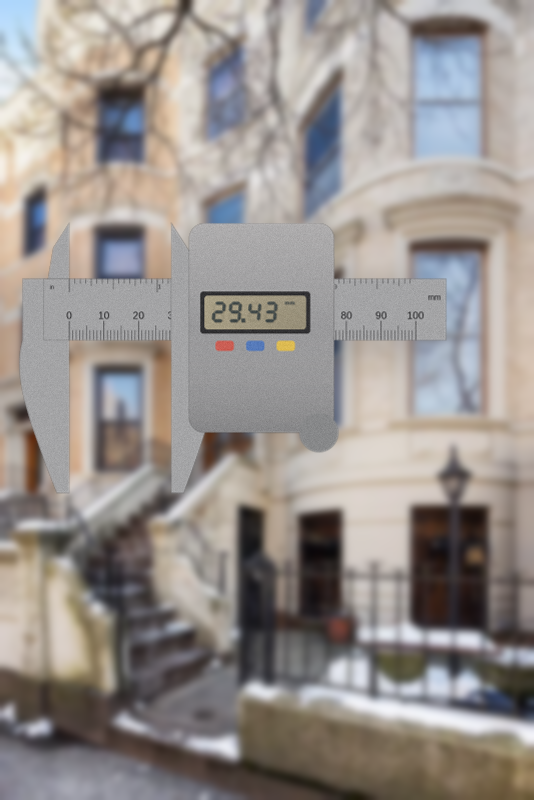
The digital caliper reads 29.43 mm
